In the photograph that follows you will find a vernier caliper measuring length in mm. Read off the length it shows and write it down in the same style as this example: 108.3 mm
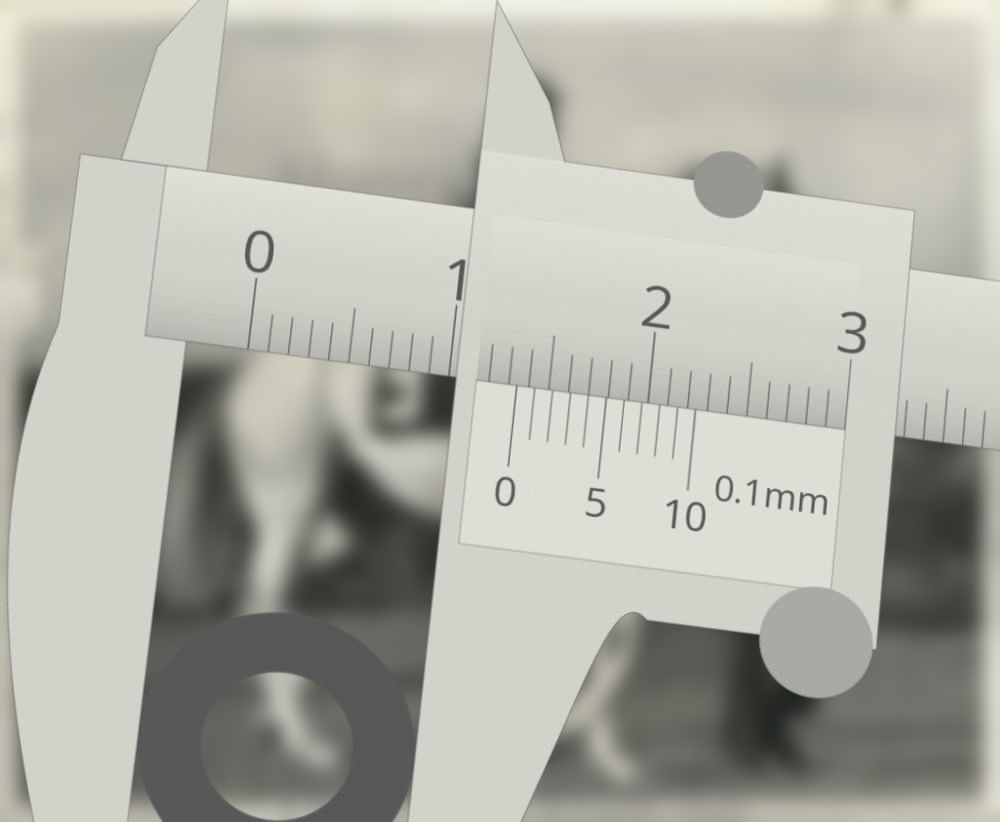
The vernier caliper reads 13.4 mm
